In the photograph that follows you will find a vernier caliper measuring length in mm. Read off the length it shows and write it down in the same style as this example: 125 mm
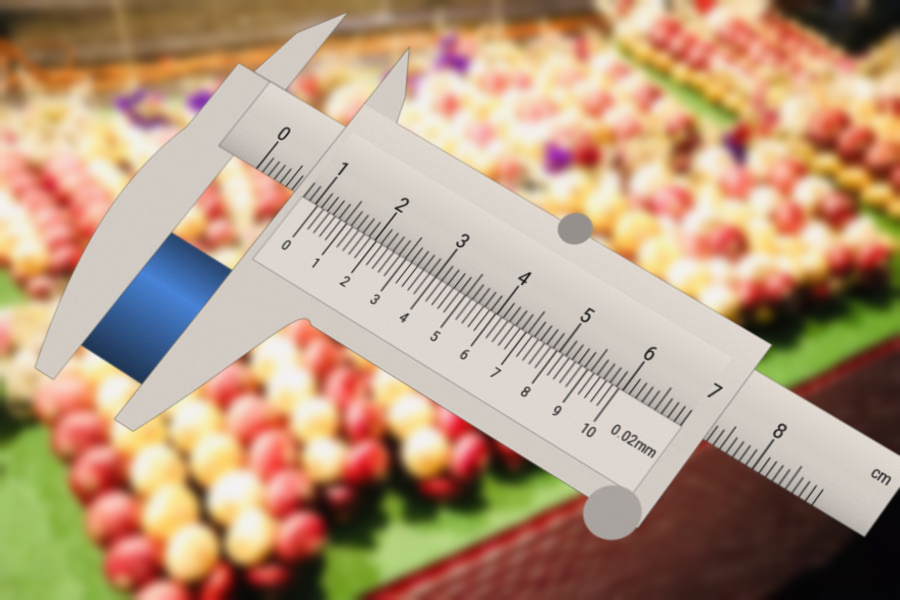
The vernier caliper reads 10.4 mm
